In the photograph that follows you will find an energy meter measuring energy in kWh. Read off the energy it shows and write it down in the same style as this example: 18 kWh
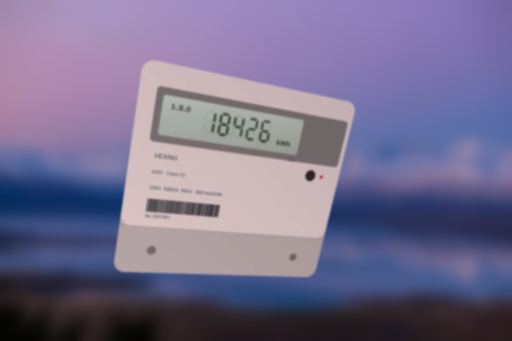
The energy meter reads 18426 kWh
